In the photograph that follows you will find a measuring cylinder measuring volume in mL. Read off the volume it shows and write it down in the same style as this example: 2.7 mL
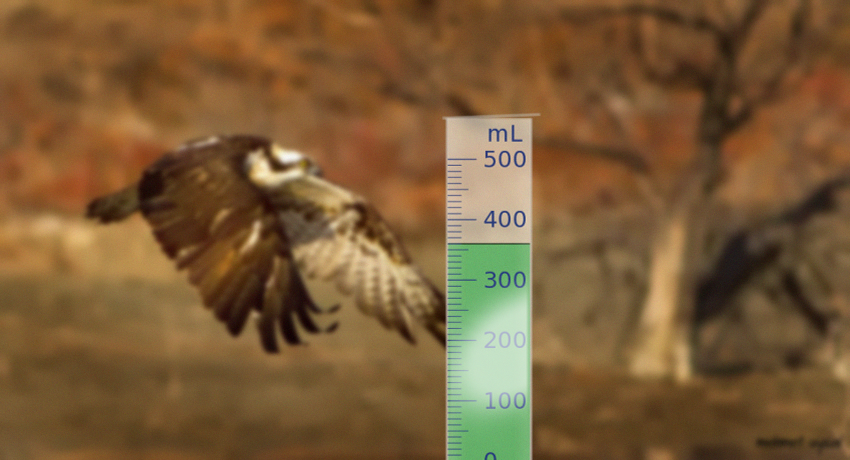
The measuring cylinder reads 360 mL
